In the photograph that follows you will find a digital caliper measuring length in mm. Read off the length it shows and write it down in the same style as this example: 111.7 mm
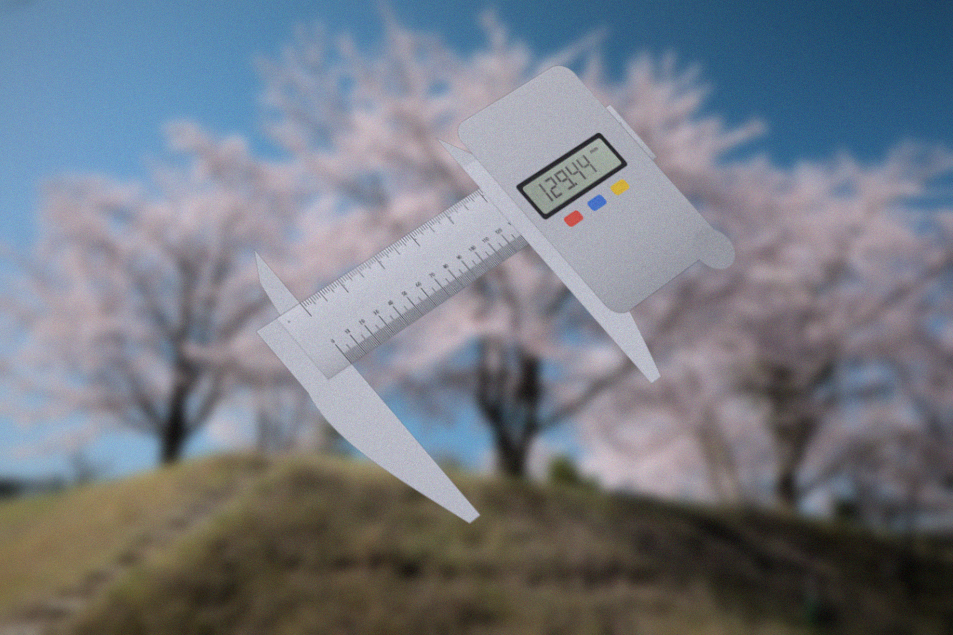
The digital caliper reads 129.44 mm
